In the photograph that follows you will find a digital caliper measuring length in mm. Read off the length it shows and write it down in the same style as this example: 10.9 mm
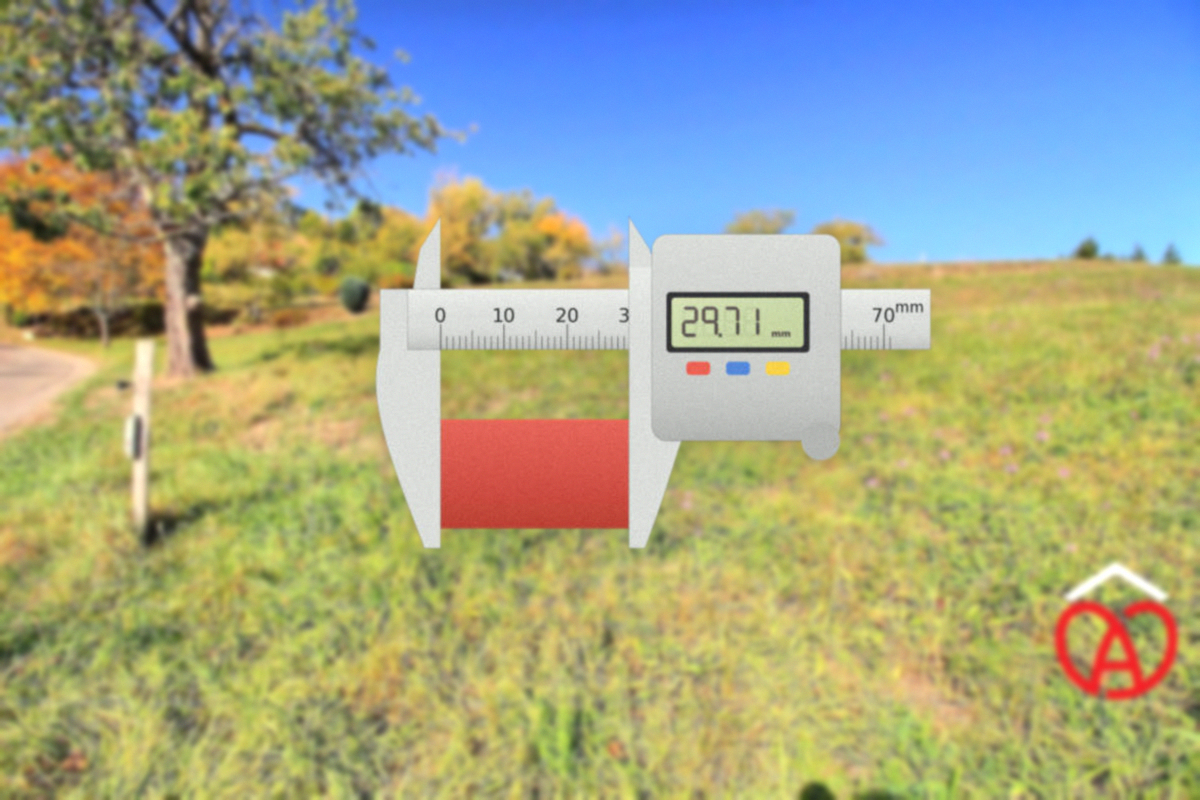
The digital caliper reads 29.71 mm
